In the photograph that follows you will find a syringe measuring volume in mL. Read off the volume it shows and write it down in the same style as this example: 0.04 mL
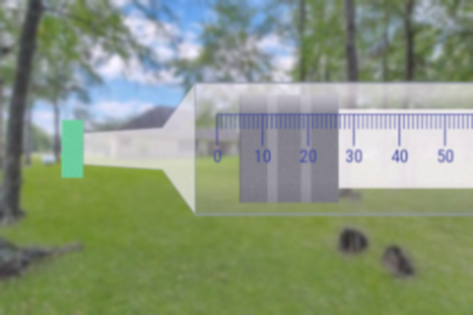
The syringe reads 5 mL
